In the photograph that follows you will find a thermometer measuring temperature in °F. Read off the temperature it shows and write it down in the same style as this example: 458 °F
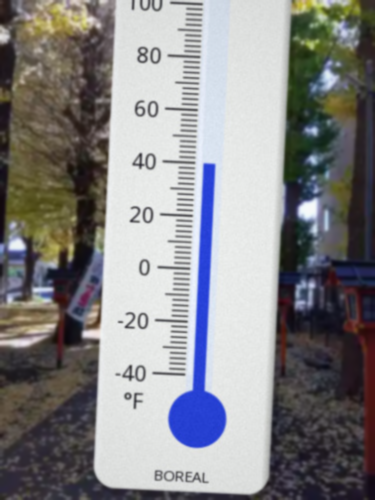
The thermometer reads 40 °F
